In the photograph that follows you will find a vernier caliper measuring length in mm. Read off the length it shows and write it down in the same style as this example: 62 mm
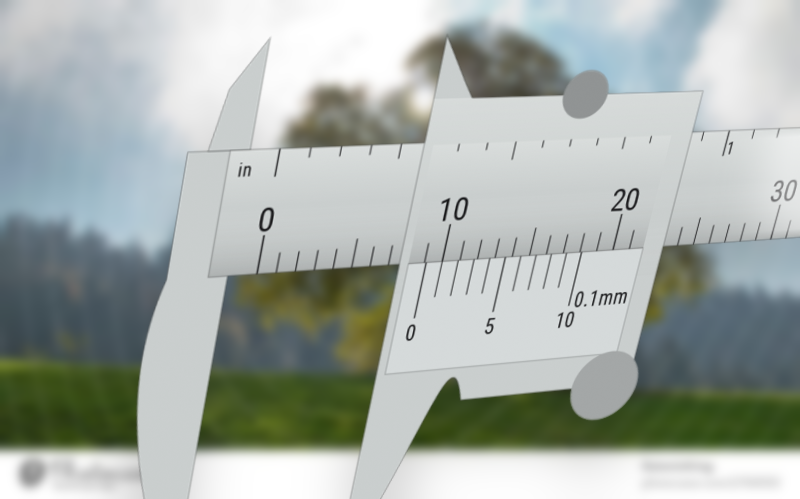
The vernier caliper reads 9.1 mm
